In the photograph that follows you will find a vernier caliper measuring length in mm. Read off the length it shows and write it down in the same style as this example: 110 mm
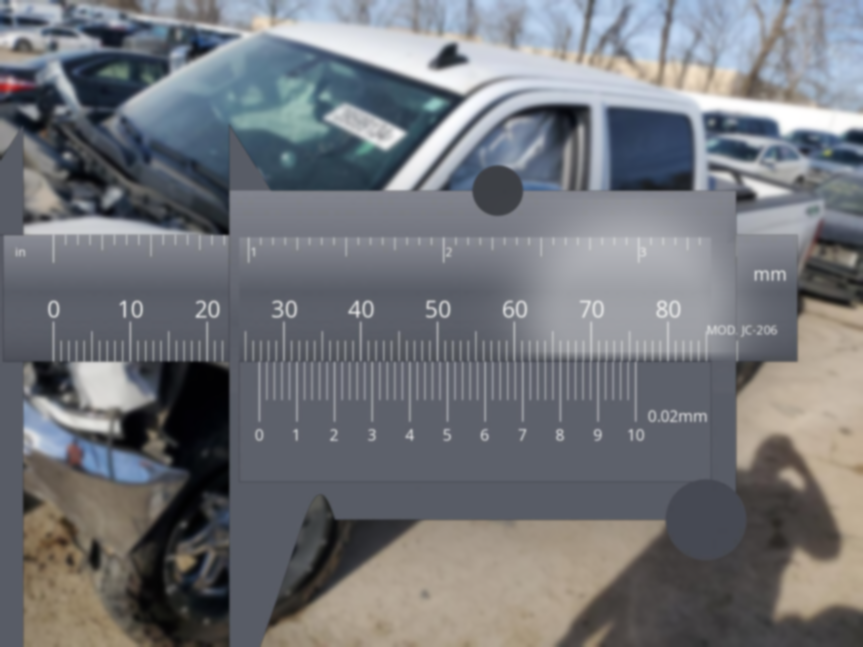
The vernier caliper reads 26.8 mm
